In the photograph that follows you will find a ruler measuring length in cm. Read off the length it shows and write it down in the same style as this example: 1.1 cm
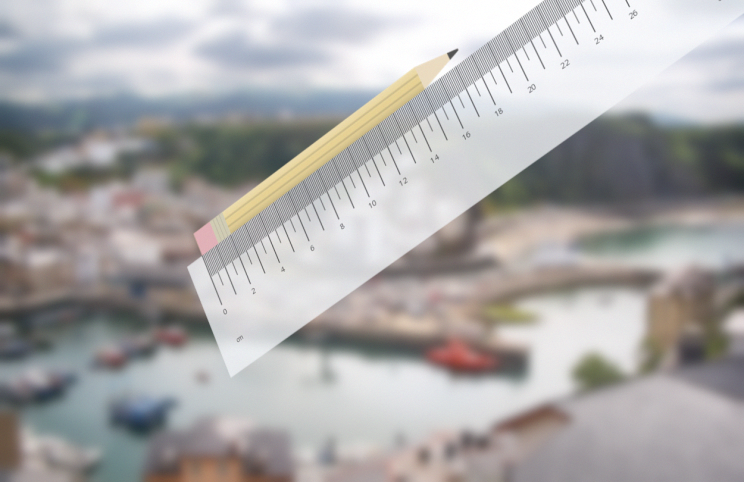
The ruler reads 17.5 cm
